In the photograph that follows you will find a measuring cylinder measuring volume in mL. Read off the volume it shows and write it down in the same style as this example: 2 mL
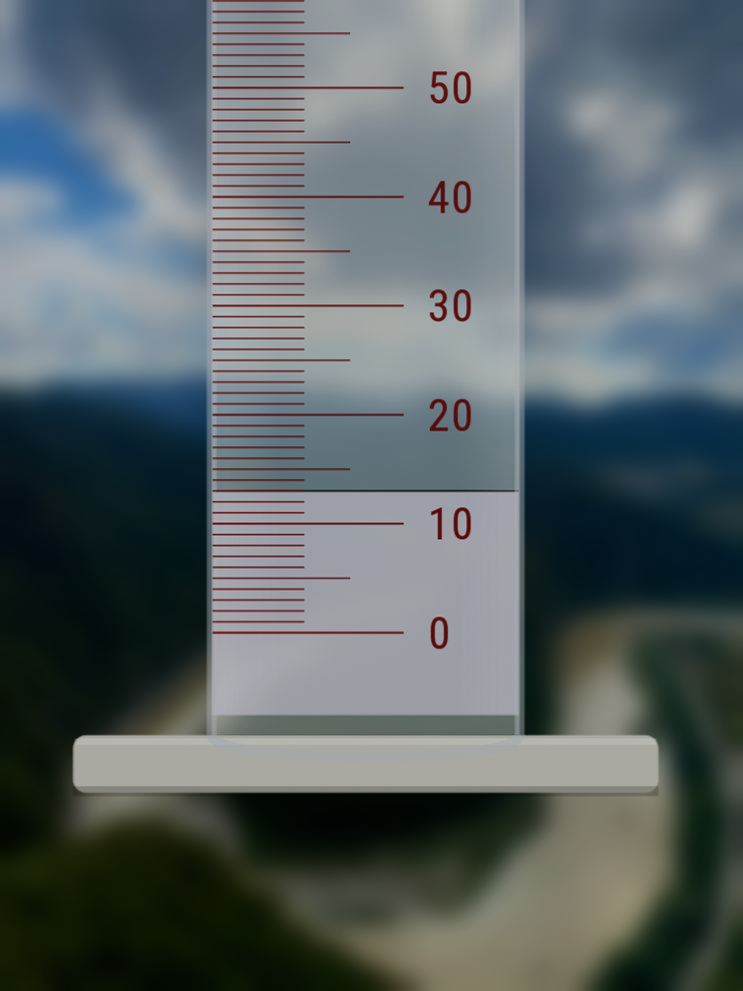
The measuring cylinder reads 13 mL
